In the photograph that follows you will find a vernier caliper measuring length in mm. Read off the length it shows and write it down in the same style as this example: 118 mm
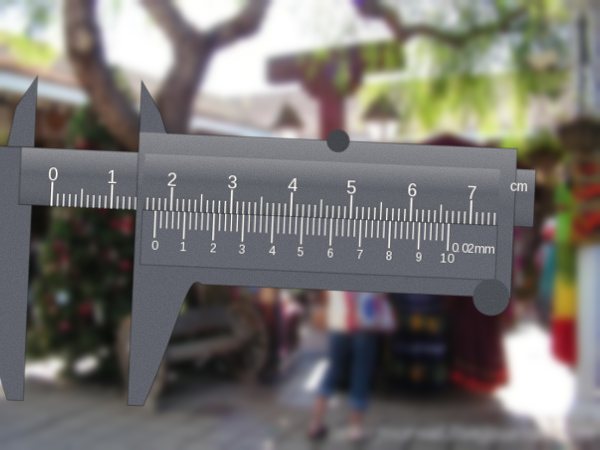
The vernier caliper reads 17.4 mm
